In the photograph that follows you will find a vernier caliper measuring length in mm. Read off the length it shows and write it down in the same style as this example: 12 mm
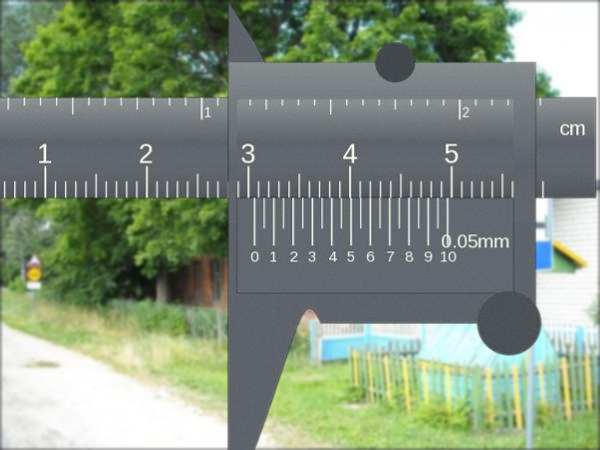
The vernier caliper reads 30.6 mm
